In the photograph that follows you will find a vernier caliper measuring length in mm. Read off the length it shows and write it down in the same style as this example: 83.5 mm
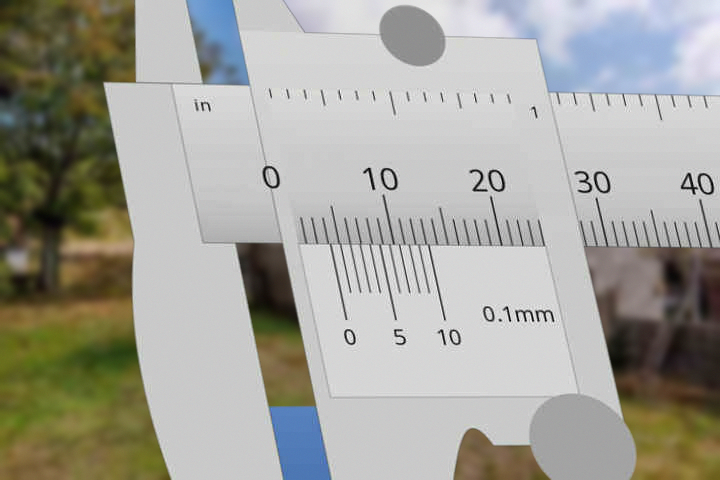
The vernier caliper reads 4.2 mm
